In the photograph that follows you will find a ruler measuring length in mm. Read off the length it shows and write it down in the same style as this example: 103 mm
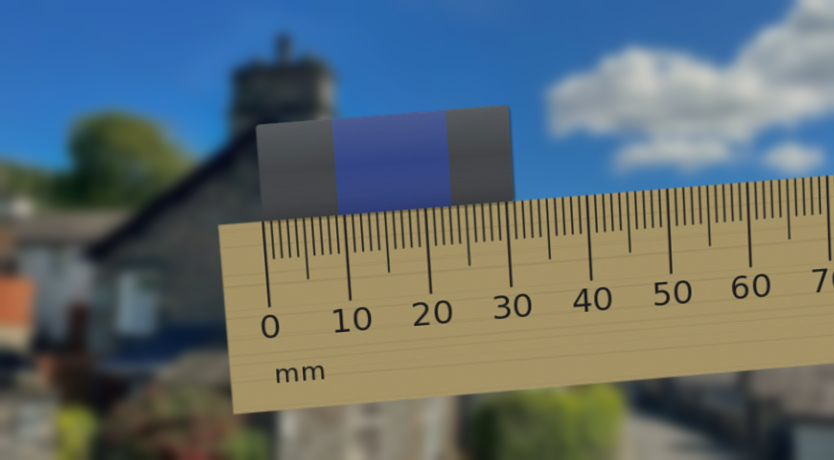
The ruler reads 31 mm
